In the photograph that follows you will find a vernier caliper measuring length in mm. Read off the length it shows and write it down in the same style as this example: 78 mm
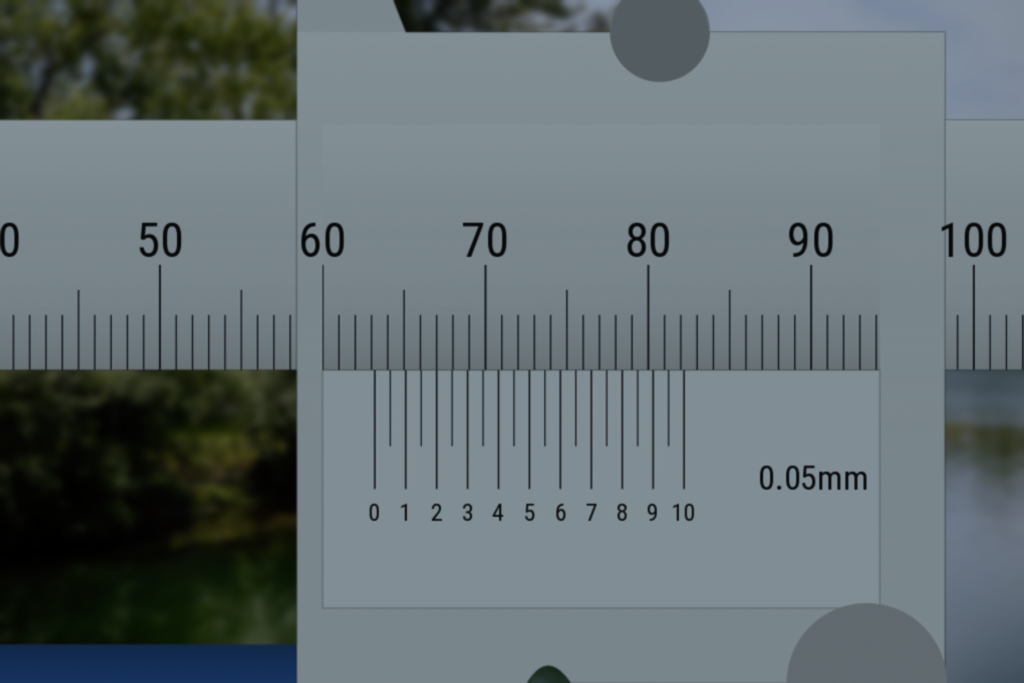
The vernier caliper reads 63.2 mm
